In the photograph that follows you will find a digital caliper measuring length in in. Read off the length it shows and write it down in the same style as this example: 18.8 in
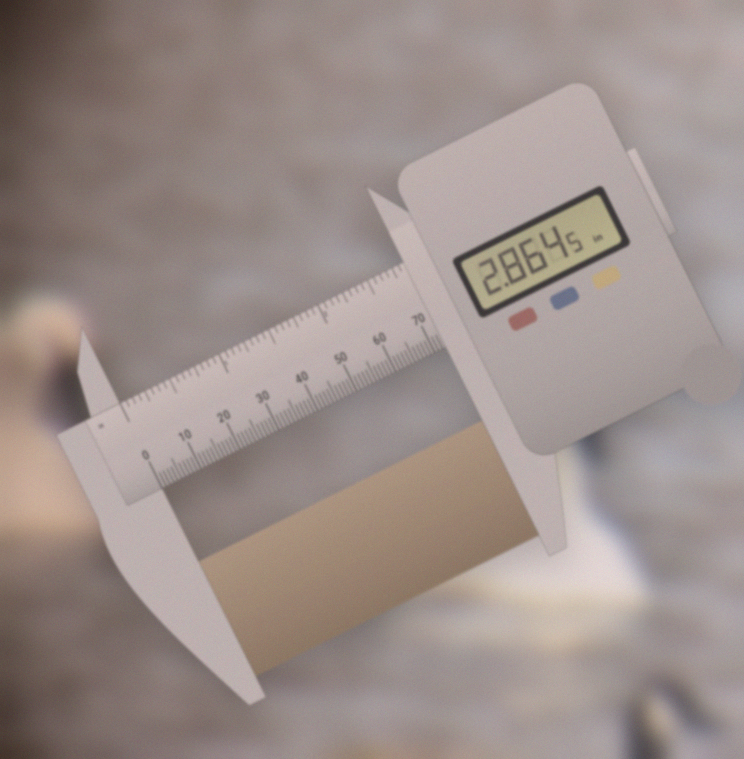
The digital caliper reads 2.8645 in
